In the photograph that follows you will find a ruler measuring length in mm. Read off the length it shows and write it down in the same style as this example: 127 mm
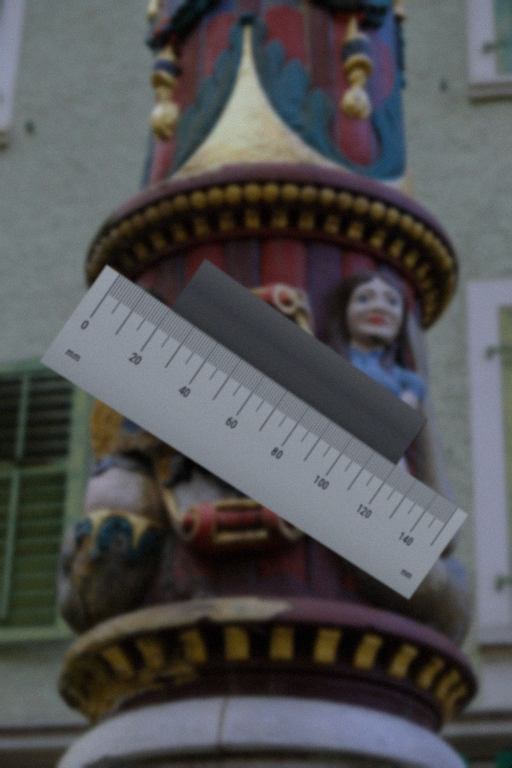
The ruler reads 100 mm
